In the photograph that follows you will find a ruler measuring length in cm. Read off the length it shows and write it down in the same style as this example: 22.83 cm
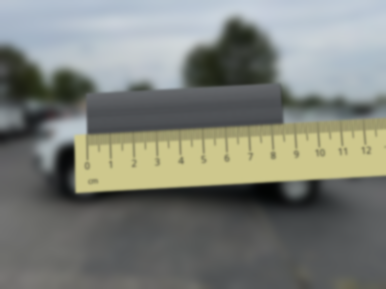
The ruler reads 8.5 cm
